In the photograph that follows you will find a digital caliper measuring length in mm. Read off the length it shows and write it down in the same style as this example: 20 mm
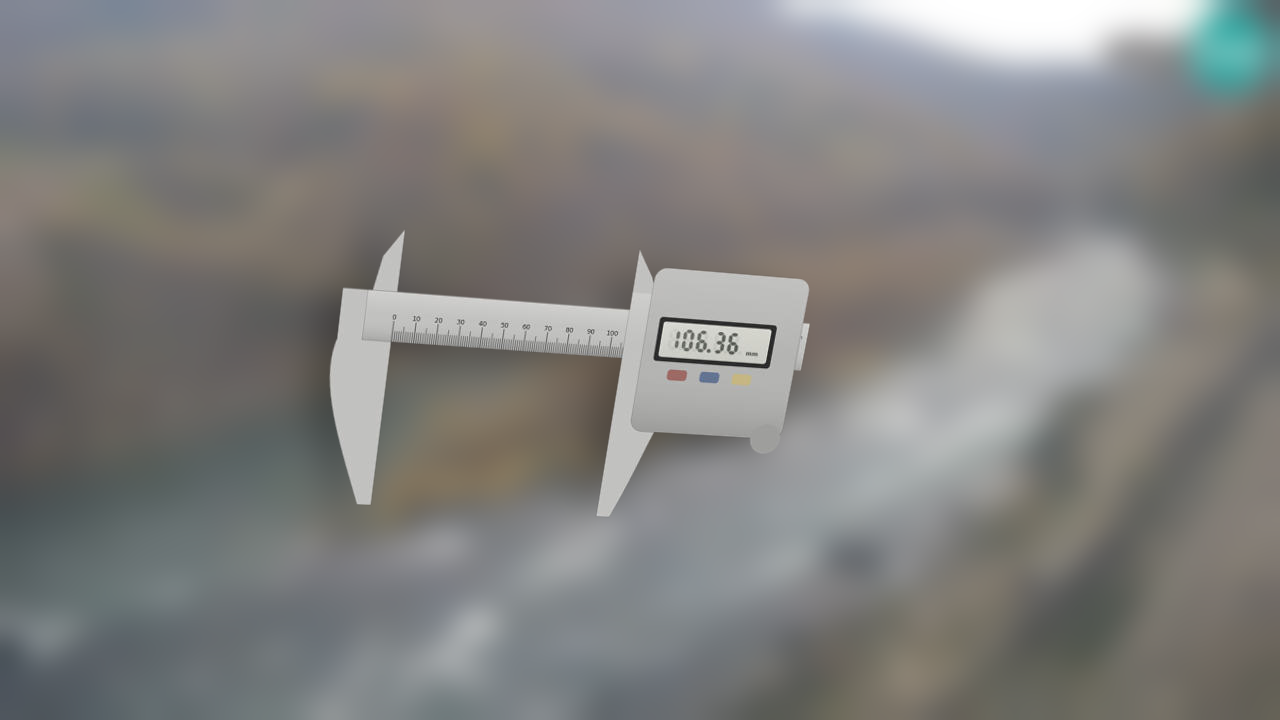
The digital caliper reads 106.36 mm
